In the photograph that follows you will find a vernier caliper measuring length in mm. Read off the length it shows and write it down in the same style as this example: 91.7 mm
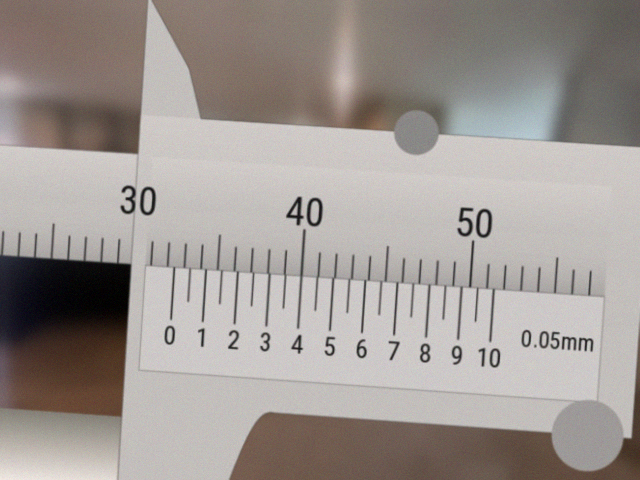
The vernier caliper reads 32.4 mm
